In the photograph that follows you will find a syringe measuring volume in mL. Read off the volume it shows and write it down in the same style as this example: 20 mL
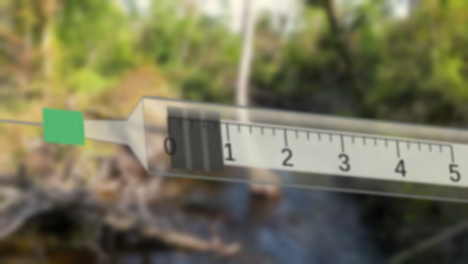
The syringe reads 0 mL
